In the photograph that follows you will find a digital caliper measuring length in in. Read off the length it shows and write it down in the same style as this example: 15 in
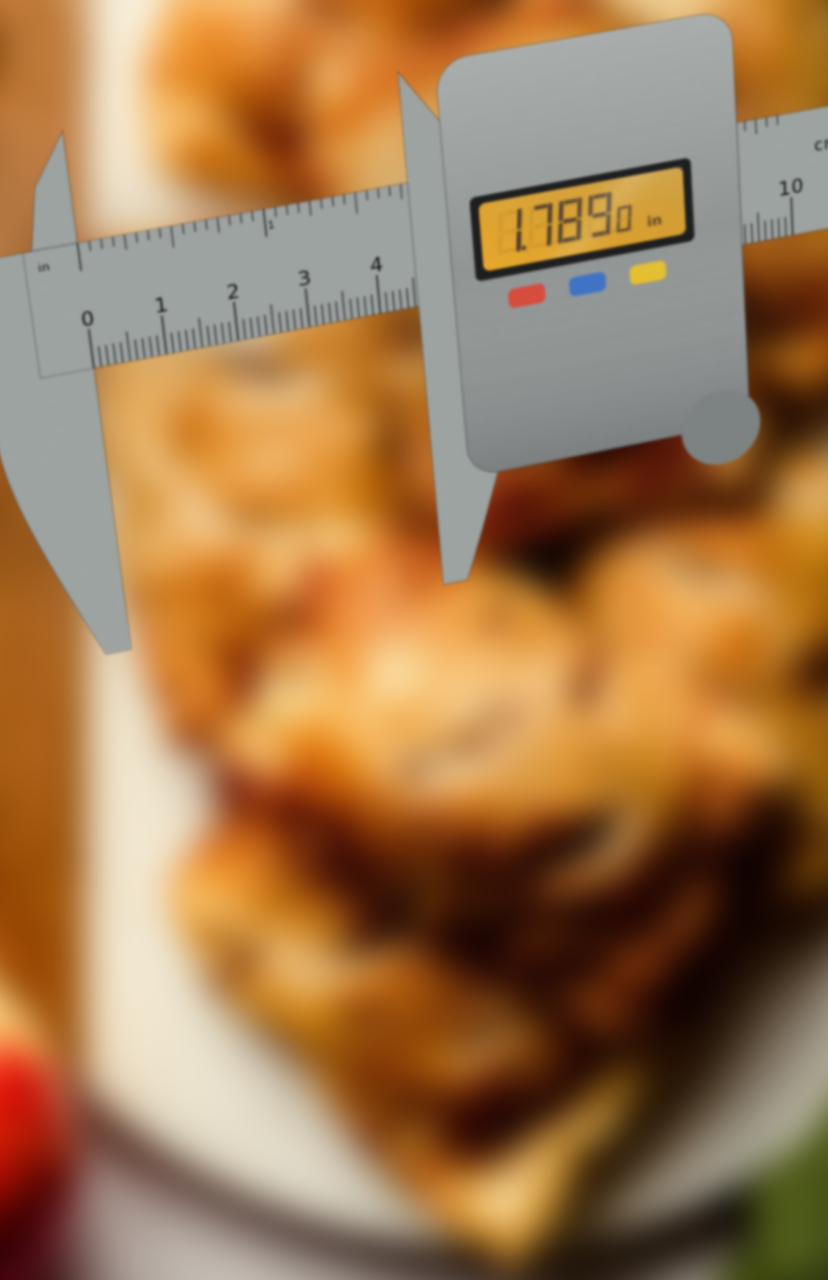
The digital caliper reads 1.7890 in
